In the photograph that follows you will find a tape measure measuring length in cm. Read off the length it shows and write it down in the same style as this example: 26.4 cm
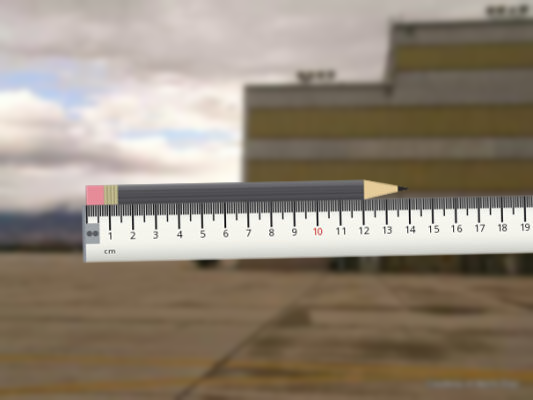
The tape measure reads 14 cm
